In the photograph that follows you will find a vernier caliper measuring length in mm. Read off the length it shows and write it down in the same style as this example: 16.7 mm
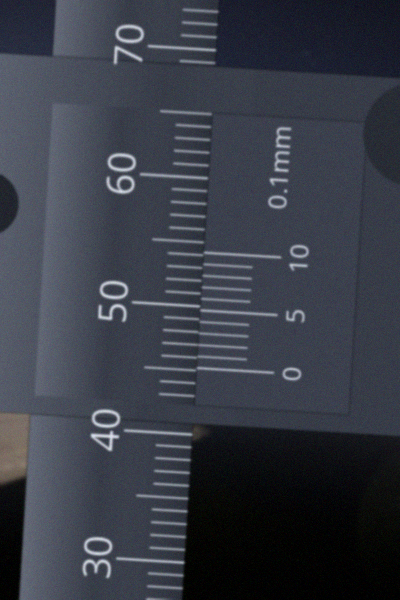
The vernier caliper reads 45.2 mm
